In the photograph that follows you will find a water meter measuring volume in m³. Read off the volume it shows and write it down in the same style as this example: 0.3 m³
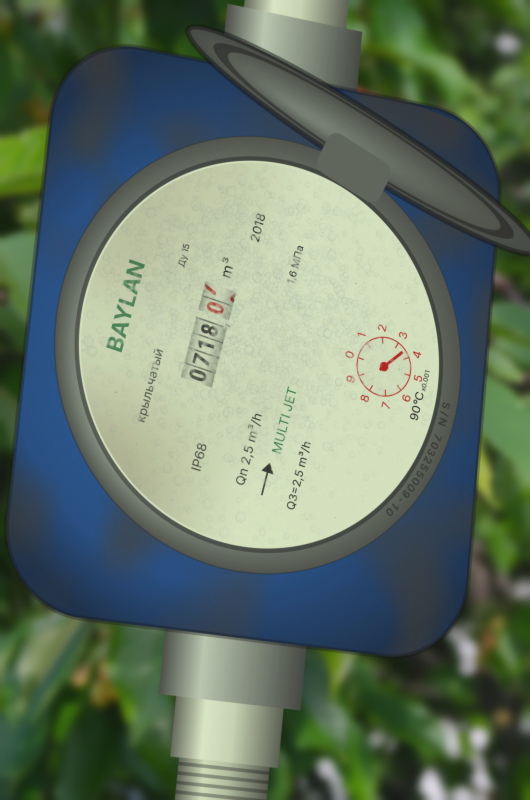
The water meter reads 718.073 m³
